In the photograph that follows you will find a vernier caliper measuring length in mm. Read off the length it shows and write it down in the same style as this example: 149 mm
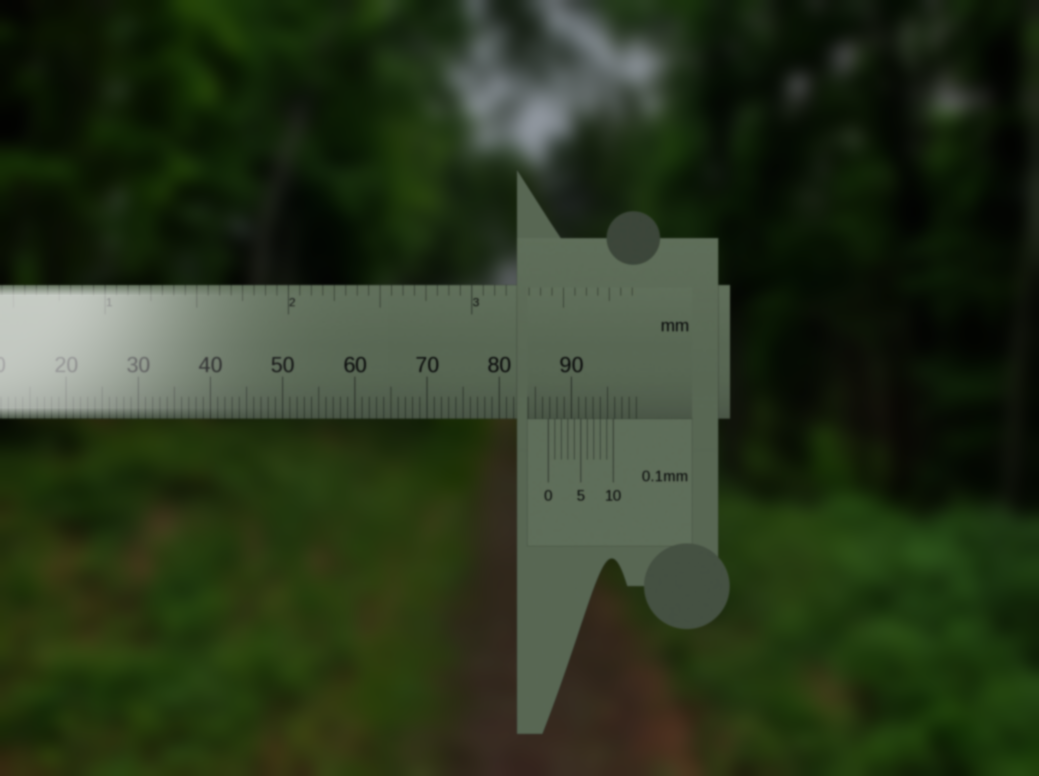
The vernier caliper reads 86.8 mm
